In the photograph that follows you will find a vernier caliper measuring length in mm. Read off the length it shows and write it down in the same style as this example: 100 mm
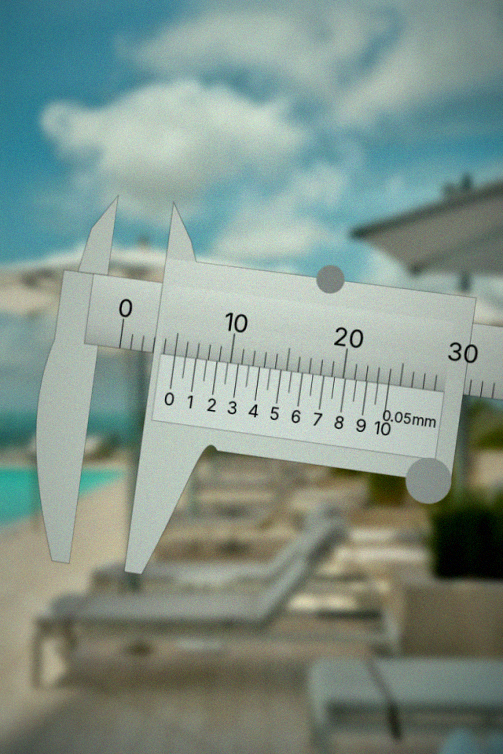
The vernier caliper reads 5.0 mm
